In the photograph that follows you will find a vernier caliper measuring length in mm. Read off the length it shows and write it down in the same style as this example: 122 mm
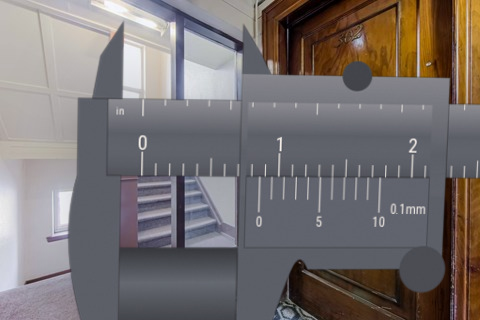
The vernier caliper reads 8.6 mm
